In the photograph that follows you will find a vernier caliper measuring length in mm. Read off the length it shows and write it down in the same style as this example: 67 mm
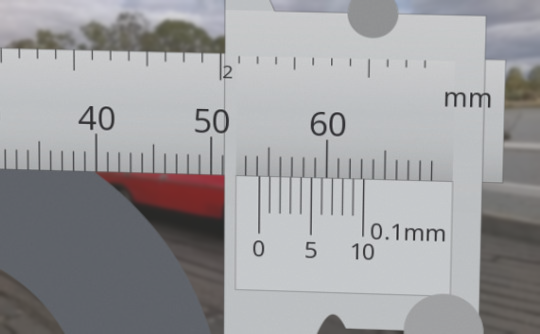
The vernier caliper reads 54.2 mm
